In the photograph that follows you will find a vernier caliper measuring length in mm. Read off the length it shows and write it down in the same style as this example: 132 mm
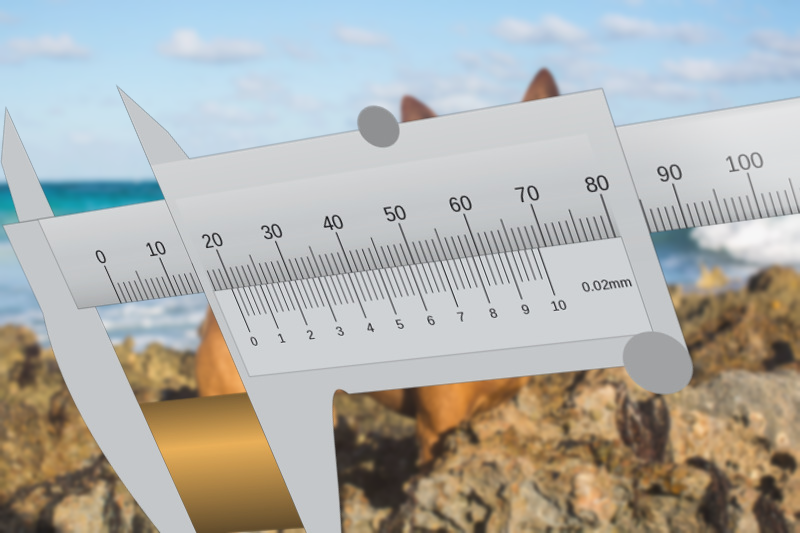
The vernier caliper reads 19.8 mm
